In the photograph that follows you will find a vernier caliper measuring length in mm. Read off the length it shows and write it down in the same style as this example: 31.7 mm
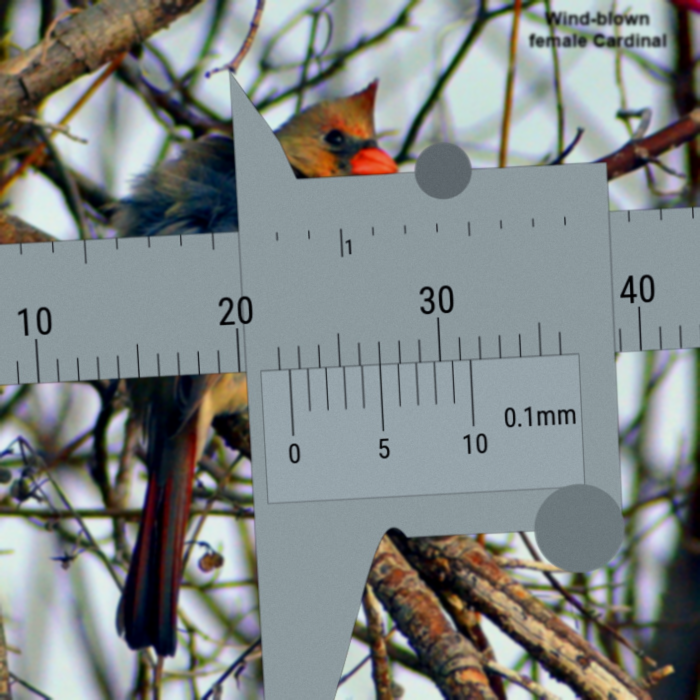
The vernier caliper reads 22.5 mm
